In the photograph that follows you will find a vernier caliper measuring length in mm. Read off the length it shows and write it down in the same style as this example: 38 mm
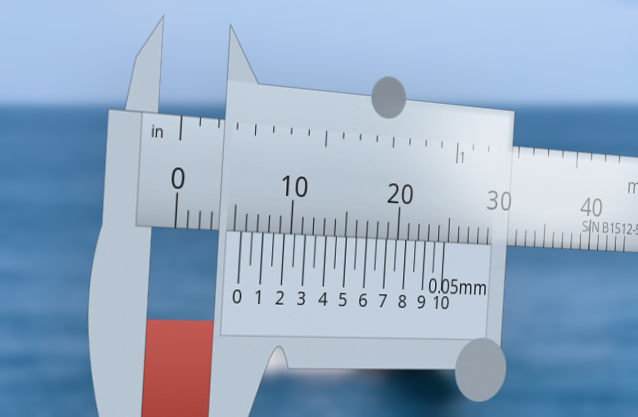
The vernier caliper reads 5.6 mm
